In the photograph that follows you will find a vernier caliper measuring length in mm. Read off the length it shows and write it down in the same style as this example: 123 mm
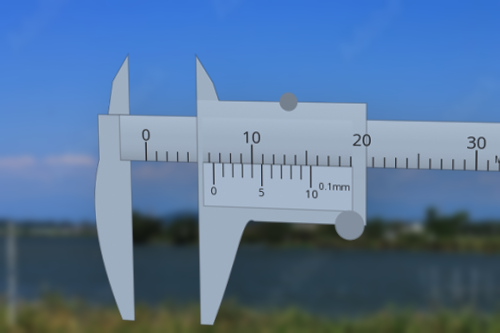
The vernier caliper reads 6.4 mm
